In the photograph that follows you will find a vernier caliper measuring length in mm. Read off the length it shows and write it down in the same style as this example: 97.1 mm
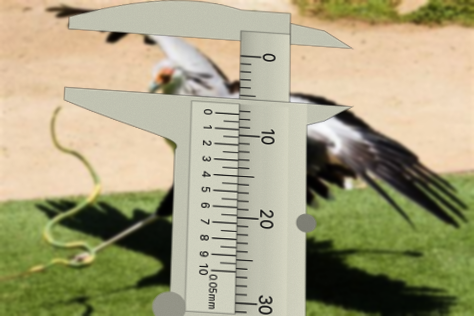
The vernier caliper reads 7.4 mm
